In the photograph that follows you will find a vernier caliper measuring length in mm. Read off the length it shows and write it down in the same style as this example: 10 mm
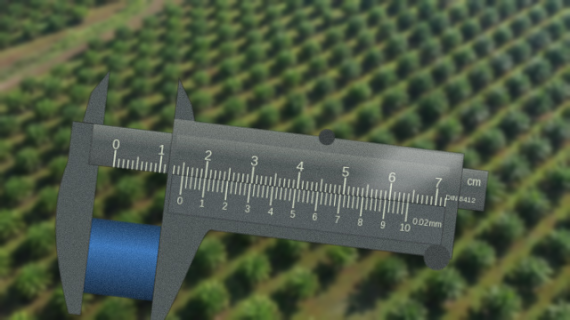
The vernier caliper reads 15.0 mm
